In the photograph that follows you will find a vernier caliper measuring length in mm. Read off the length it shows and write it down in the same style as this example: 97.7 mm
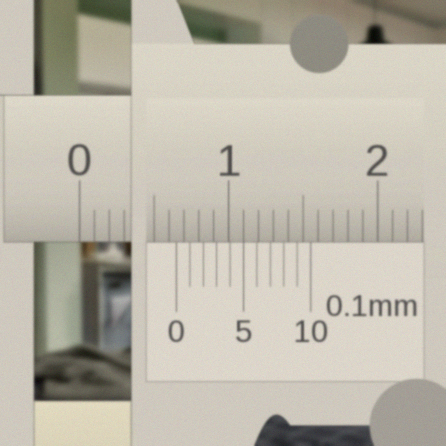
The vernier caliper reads 6.5 mm
